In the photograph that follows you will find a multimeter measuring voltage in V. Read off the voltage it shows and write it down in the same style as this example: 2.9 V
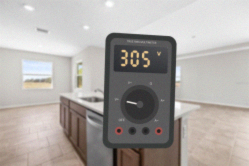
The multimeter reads 305 V
